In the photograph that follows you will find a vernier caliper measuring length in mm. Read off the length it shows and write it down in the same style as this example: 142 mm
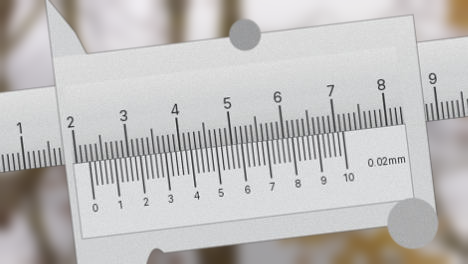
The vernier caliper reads 22.5 mm
